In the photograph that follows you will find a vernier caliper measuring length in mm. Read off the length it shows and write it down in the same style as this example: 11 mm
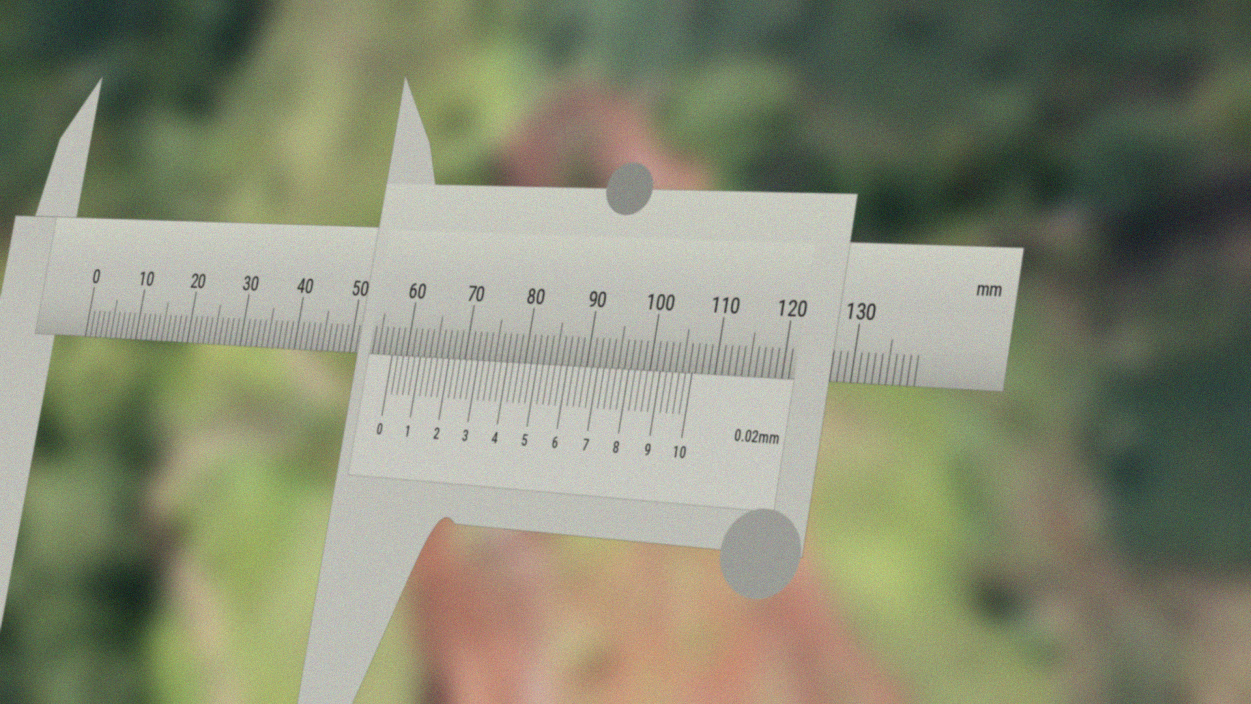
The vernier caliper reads 57.5 mm
